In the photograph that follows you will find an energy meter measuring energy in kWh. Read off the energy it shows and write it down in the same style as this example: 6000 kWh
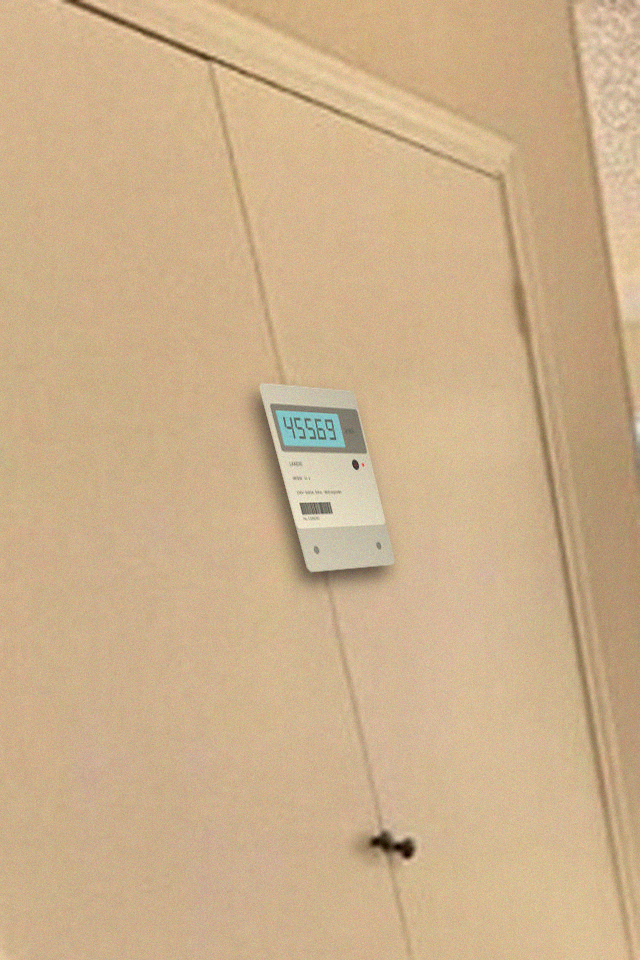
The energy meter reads 45569 kWh
